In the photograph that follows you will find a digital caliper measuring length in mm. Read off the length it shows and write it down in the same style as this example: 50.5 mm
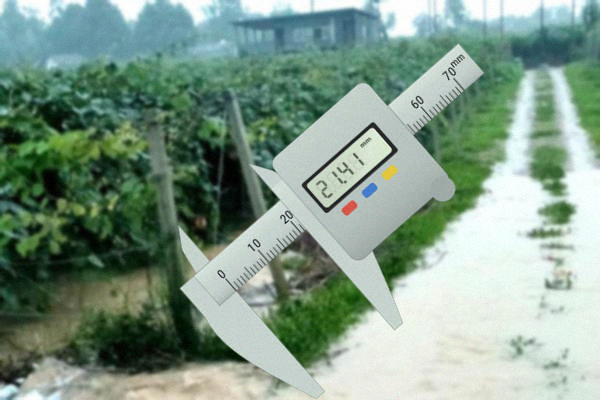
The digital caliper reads 21.41 mm
